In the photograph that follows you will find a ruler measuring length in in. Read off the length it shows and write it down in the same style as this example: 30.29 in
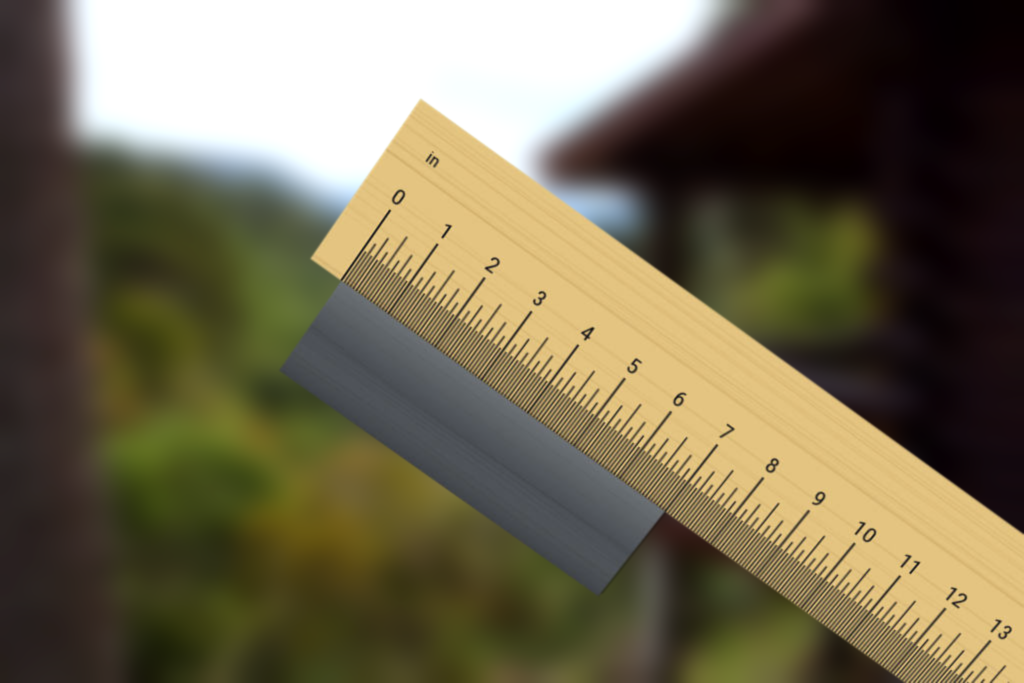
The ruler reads 7 in
